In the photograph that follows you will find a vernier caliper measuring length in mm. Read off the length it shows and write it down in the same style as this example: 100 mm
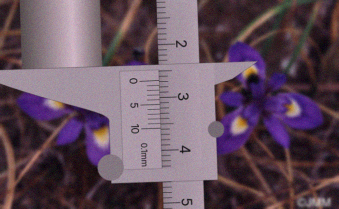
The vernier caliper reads 26.8 mm
